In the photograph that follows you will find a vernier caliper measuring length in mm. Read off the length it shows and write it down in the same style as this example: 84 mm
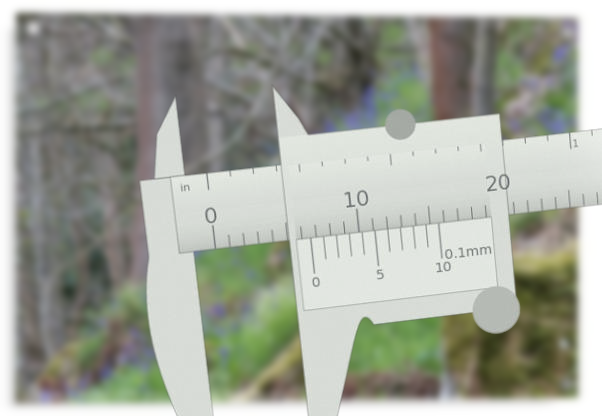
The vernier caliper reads 6.6 mm
